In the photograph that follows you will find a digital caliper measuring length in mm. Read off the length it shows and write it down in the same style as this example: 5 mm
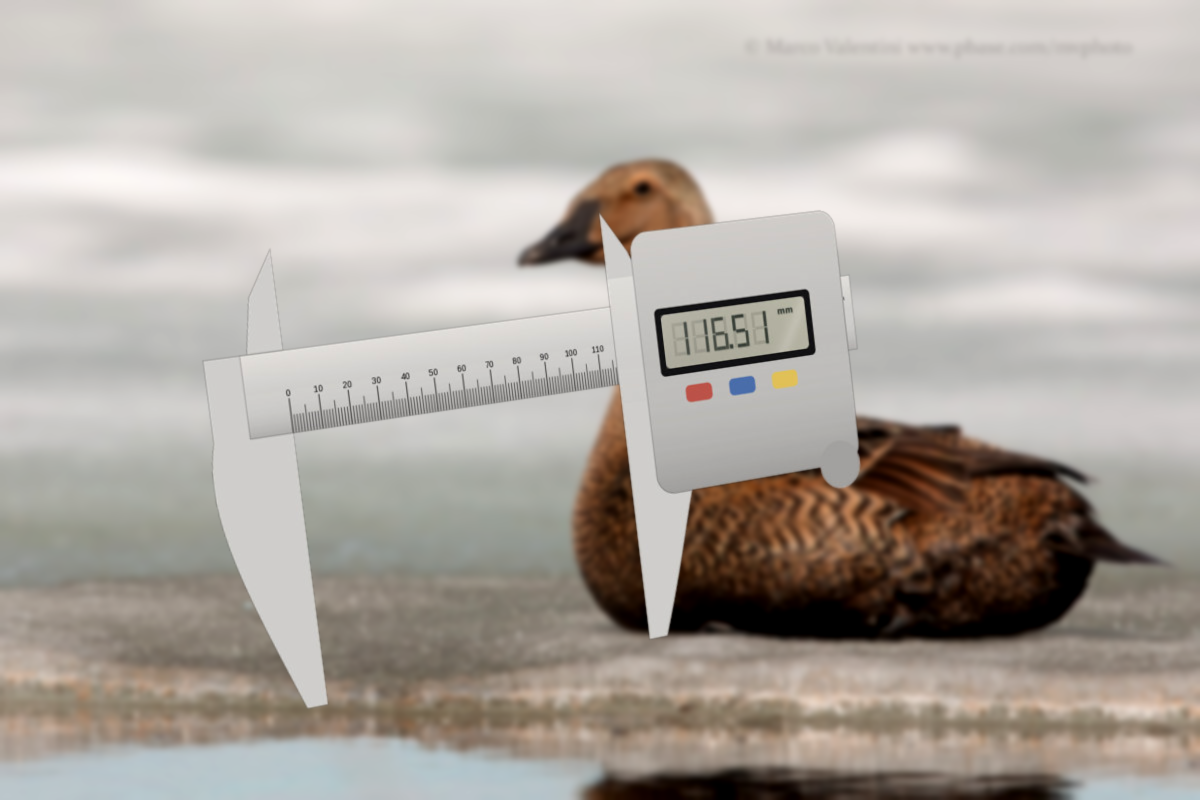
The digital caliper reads 116.51 mm
